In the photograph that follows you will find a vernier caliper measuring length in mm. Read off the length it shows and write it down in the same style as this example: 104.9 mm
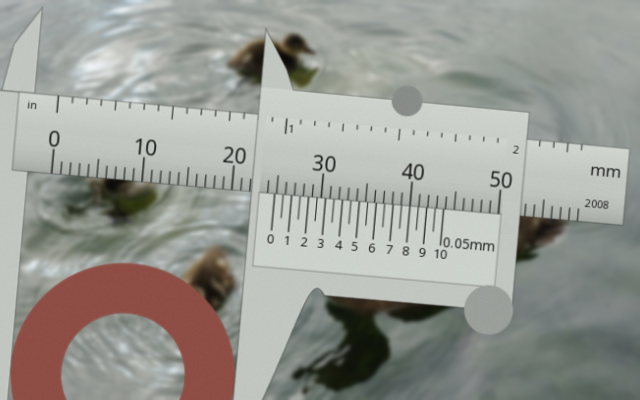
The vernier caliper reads 24.8 mm
